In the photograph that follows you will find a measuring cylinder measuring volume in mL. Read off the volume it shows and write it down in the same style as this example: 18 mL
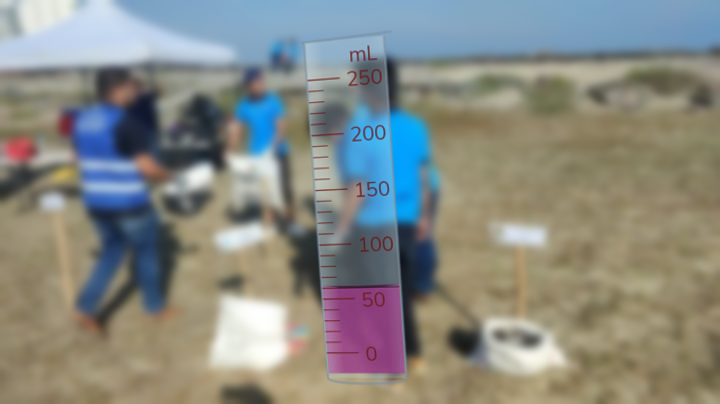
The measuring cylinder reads 60 mL
